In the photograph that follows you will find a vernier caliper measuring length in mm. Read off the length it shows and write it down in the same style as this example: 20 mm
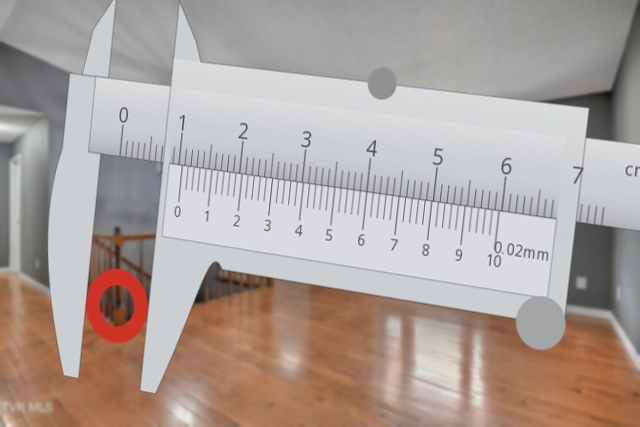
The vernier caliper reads 10.6 mm
